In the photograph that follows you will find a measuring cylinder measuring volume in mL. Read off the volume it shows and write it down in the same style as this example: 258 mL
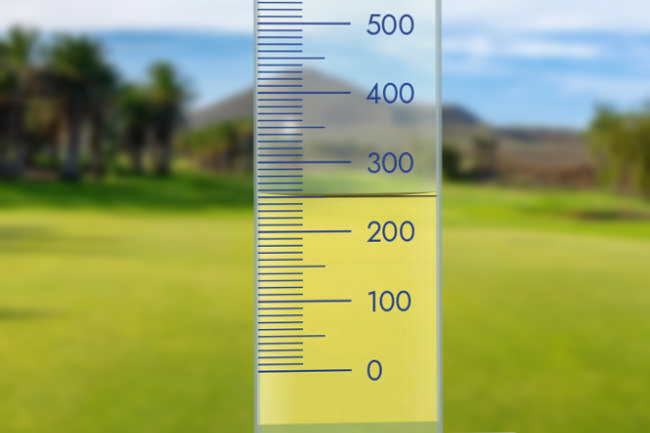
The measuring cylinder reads 250 mL
